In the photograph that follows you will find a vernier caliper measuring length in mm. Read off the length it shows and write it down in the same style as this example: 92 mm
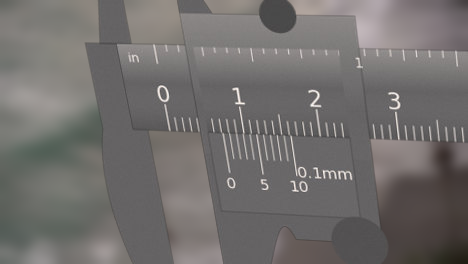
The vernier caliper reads 7.2 mm
